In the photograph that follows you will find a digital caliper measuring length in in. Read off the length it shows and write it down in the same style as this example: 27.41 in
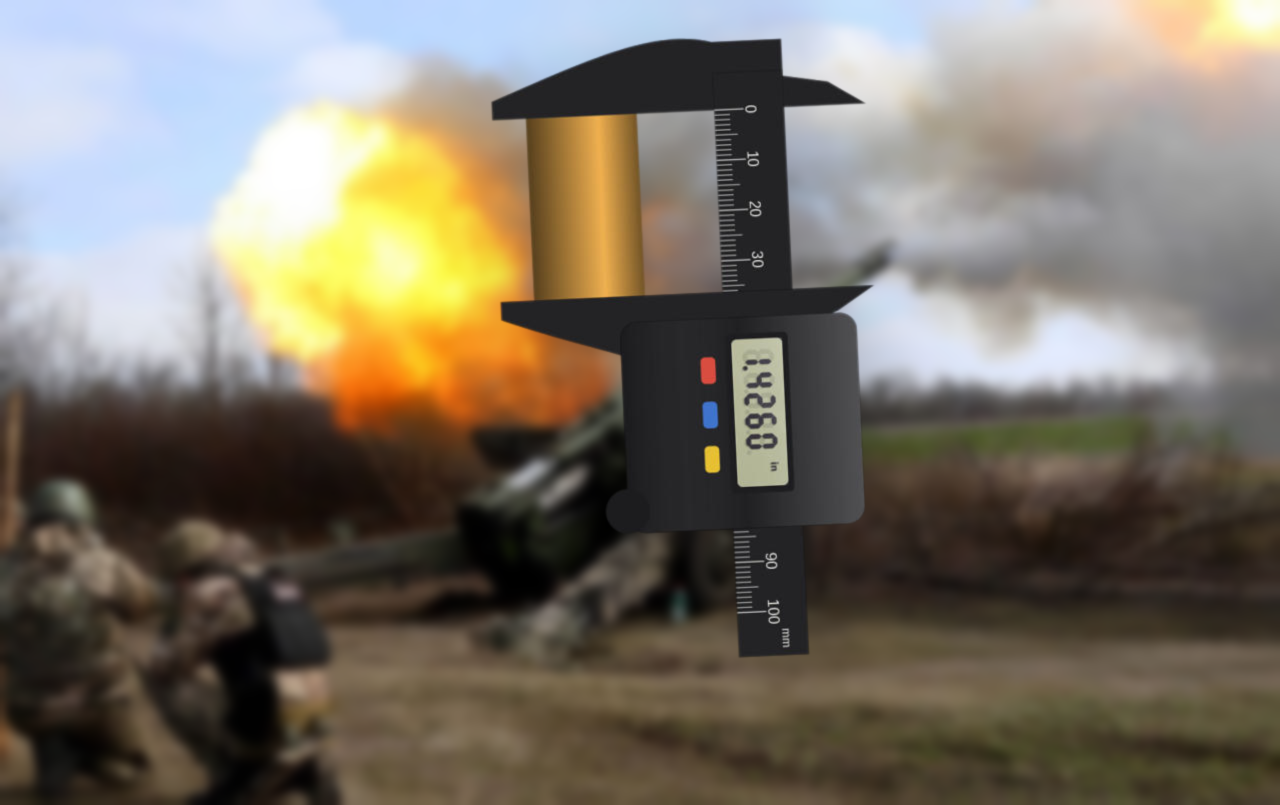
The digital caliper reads 1.4260 in
